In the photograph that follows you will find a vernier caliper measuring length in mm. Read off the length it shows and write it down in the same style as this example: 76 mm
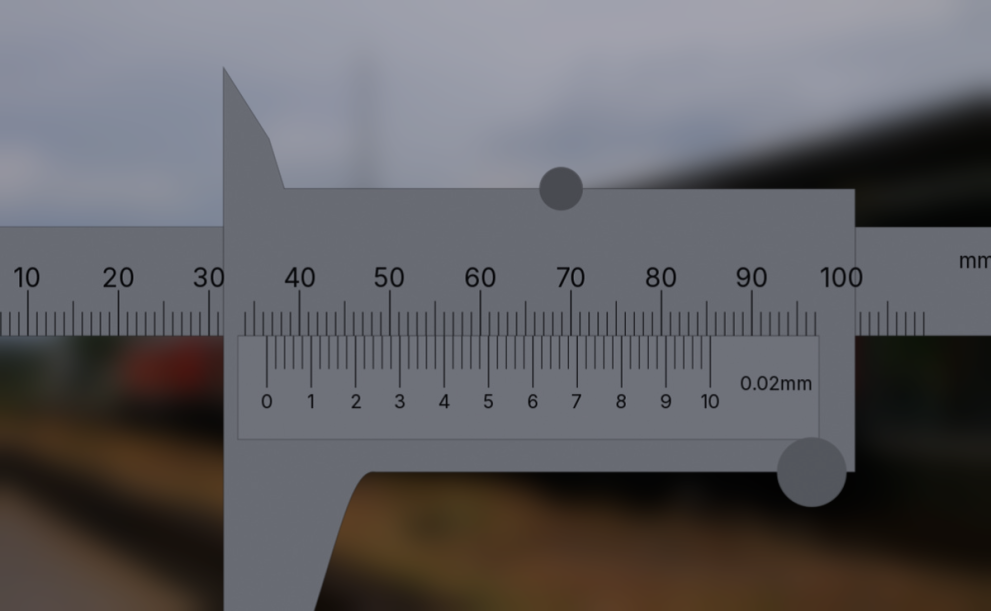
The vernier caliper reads 36.4 mm
